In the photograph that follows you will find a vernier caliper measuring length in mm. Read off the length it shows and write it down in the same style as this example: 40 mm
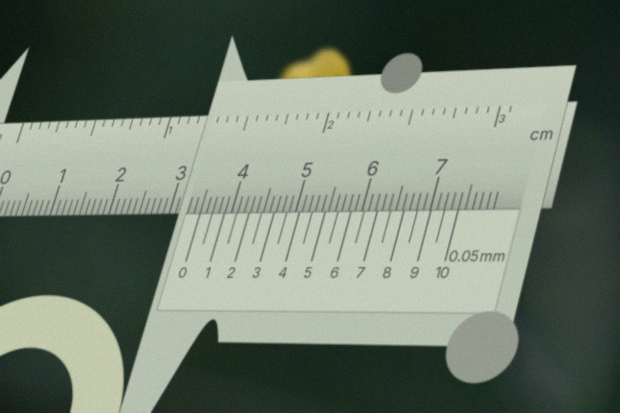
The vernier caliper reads 35.0 mm
